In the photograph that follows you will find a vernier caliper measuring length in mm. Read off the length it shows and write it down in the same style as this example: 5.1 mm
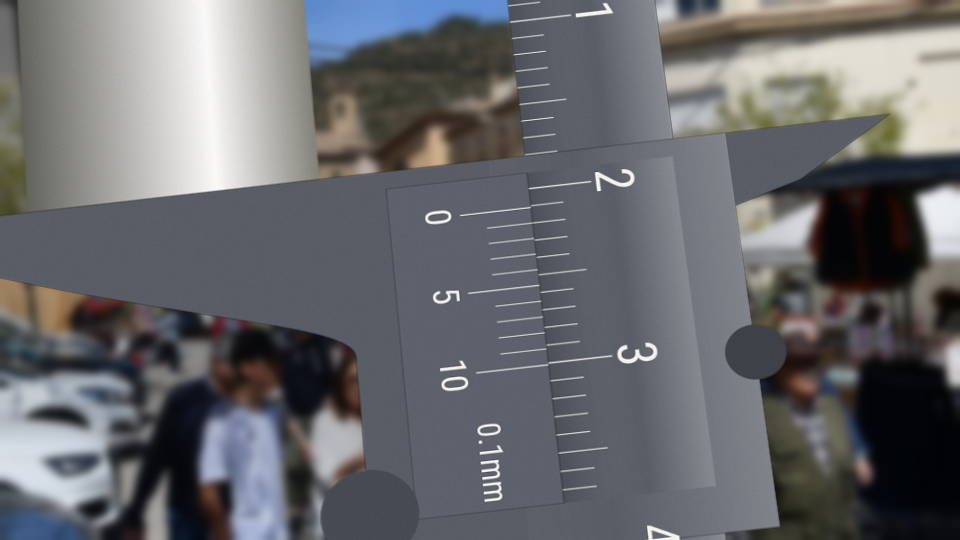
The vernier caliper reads 21.1 mm
